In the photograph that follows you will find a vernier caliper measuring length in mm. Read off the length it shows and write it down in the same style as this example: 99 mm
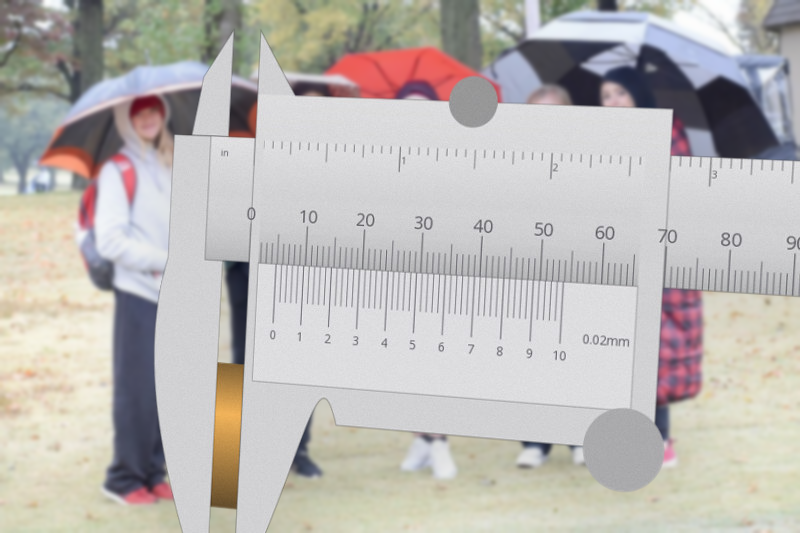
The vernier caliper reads 4.8 mm
